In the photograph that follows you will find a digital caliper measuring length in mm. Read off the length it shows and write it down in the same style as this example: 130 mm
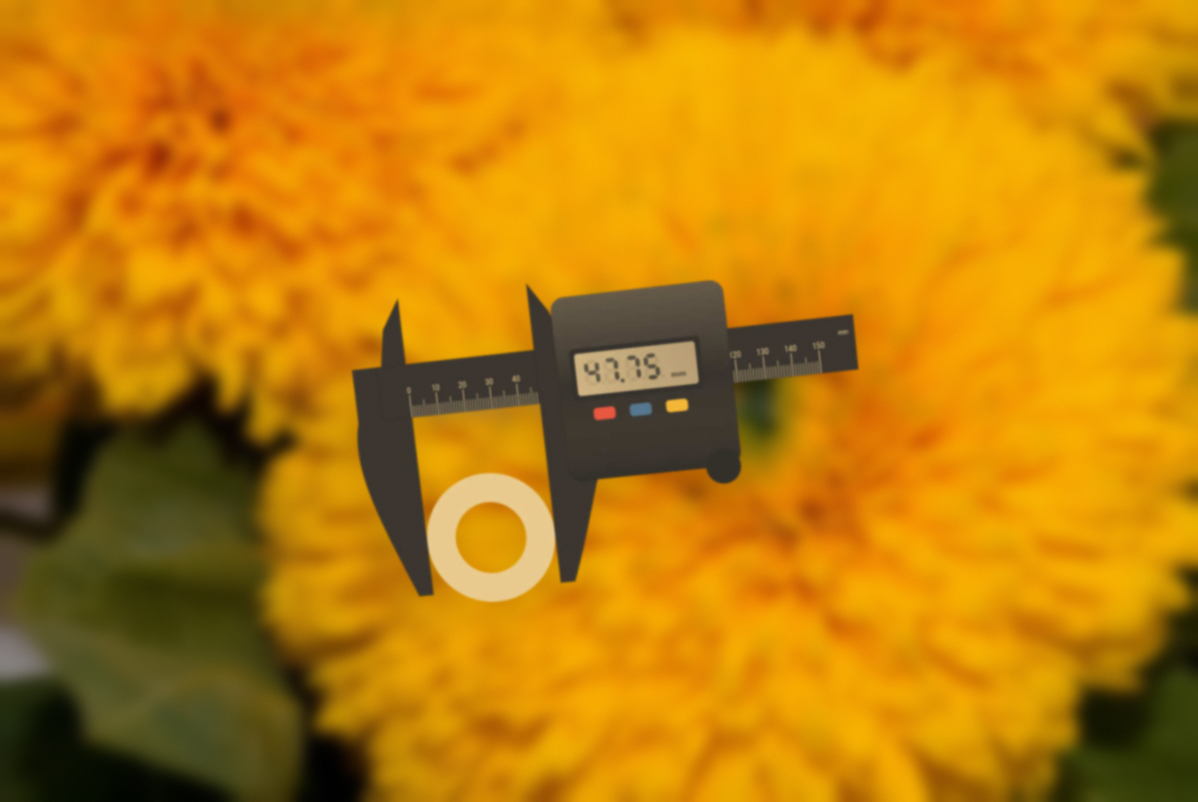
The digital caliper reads 47.75 mm
